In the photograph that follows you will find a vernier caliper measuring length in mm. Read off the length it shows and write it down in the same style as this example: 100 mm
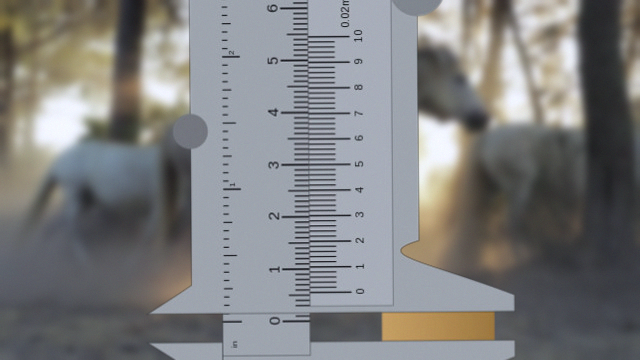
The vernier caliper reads 5.5 mm
